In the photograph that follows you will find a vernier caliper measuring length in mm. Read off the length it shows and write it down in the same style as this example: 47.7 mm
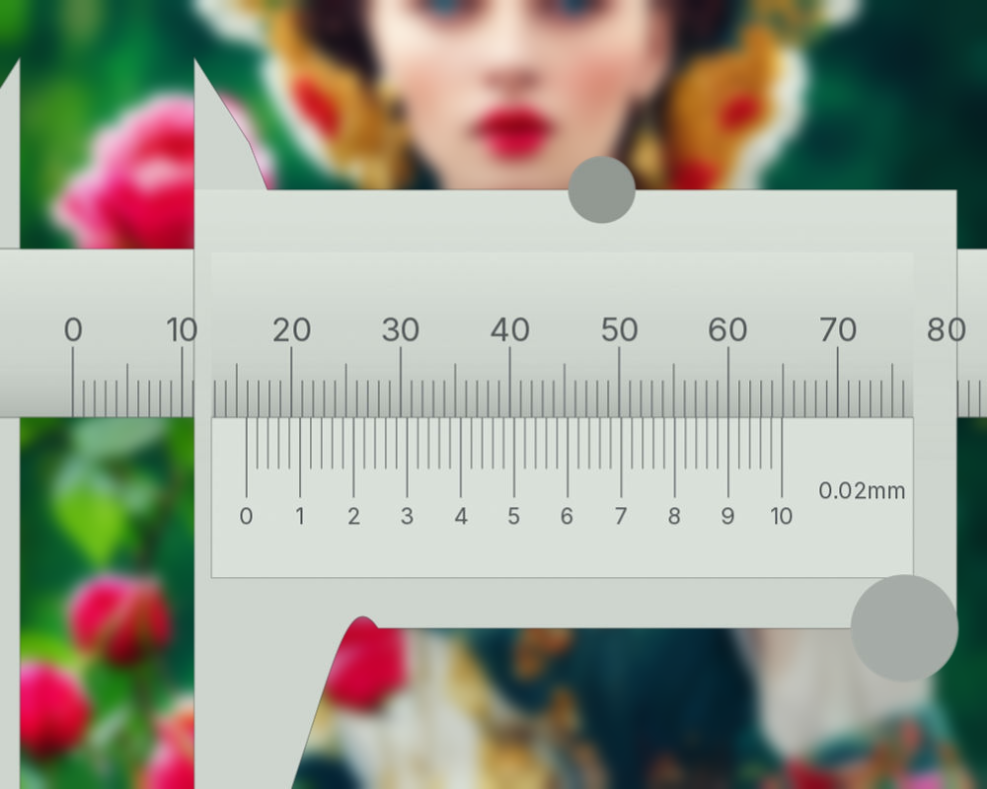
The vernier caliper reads 15.9 mm
